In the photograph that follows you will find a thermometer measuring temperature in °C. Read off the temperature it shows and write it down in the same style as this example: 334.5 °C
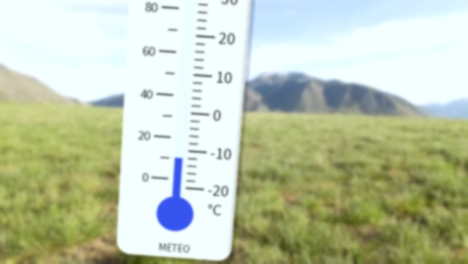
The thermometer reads -12 °C
